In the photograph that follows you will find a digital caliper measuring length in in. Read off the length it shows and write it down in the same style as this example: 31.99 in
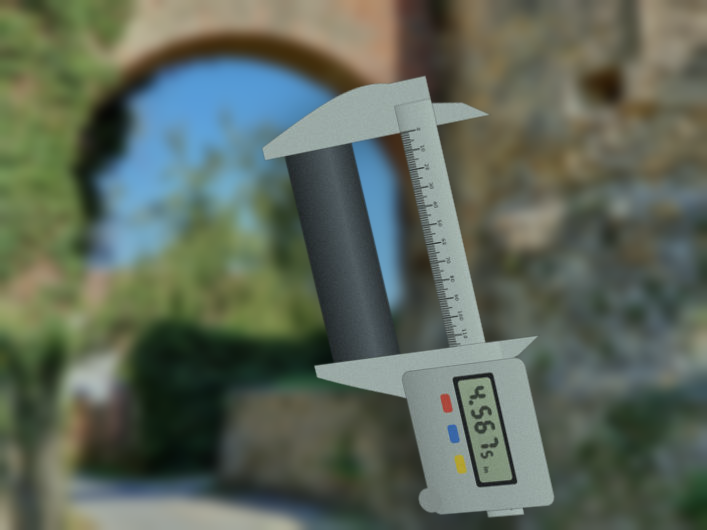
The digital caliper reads 4.5675 in
